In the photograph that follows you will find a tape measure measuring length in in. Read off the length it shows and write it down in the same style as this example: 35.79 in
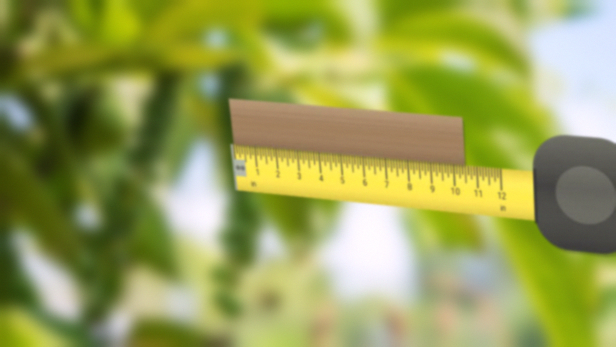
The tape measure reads 10.5 in
